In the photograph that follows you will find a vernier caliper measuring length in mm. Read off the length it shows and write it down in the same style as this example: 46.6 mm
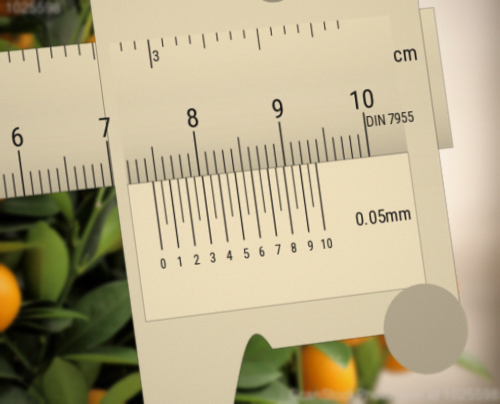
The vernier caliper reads 74.6 mm
